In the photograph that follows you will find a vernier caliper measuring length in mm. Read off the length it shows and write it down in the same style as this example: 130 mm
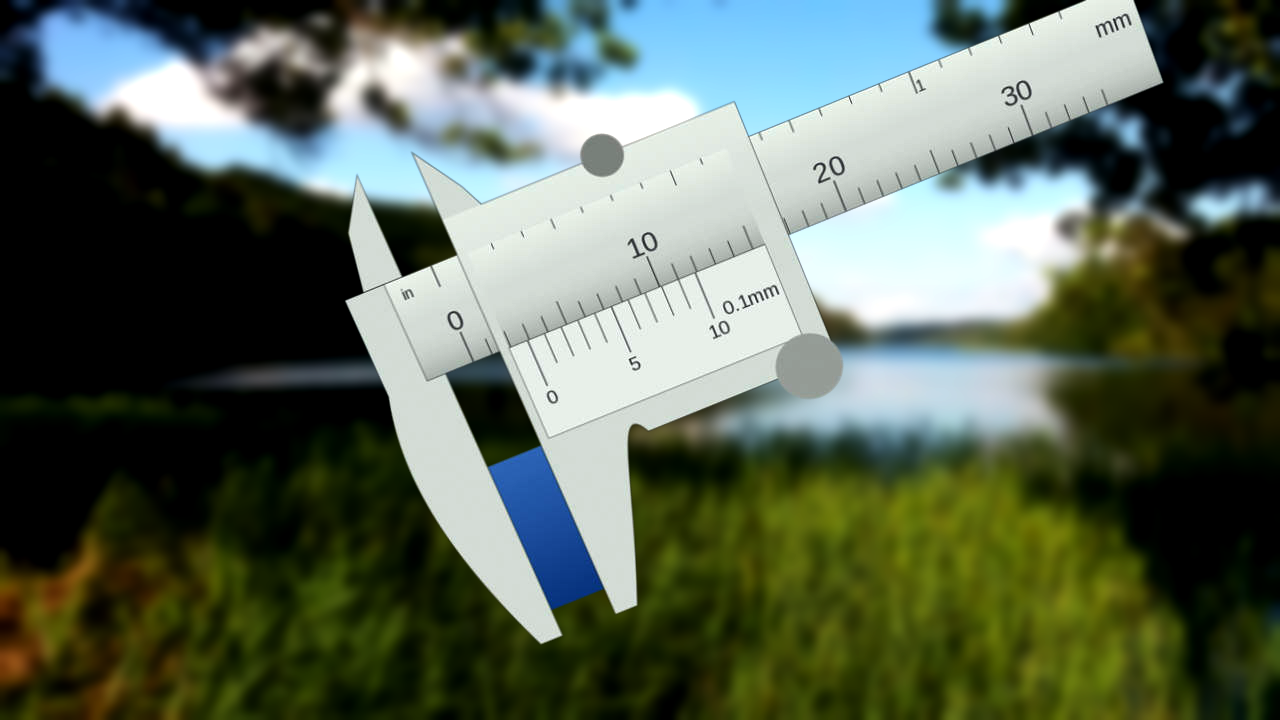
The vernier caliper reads 2.9 mm
